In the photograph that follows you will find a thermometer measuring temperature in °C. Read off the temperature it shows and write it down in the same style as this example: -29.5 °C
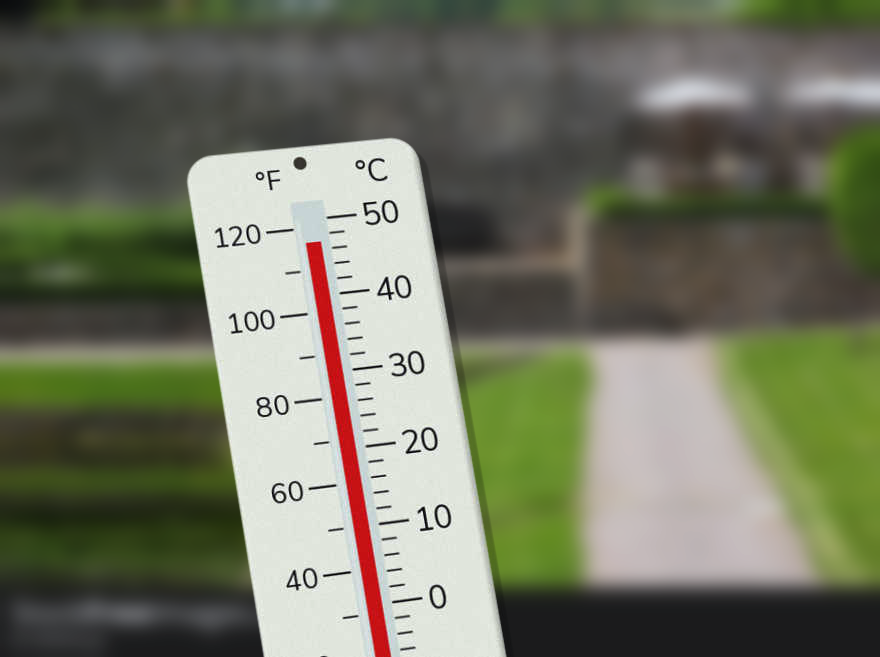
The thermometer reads 47 °C
